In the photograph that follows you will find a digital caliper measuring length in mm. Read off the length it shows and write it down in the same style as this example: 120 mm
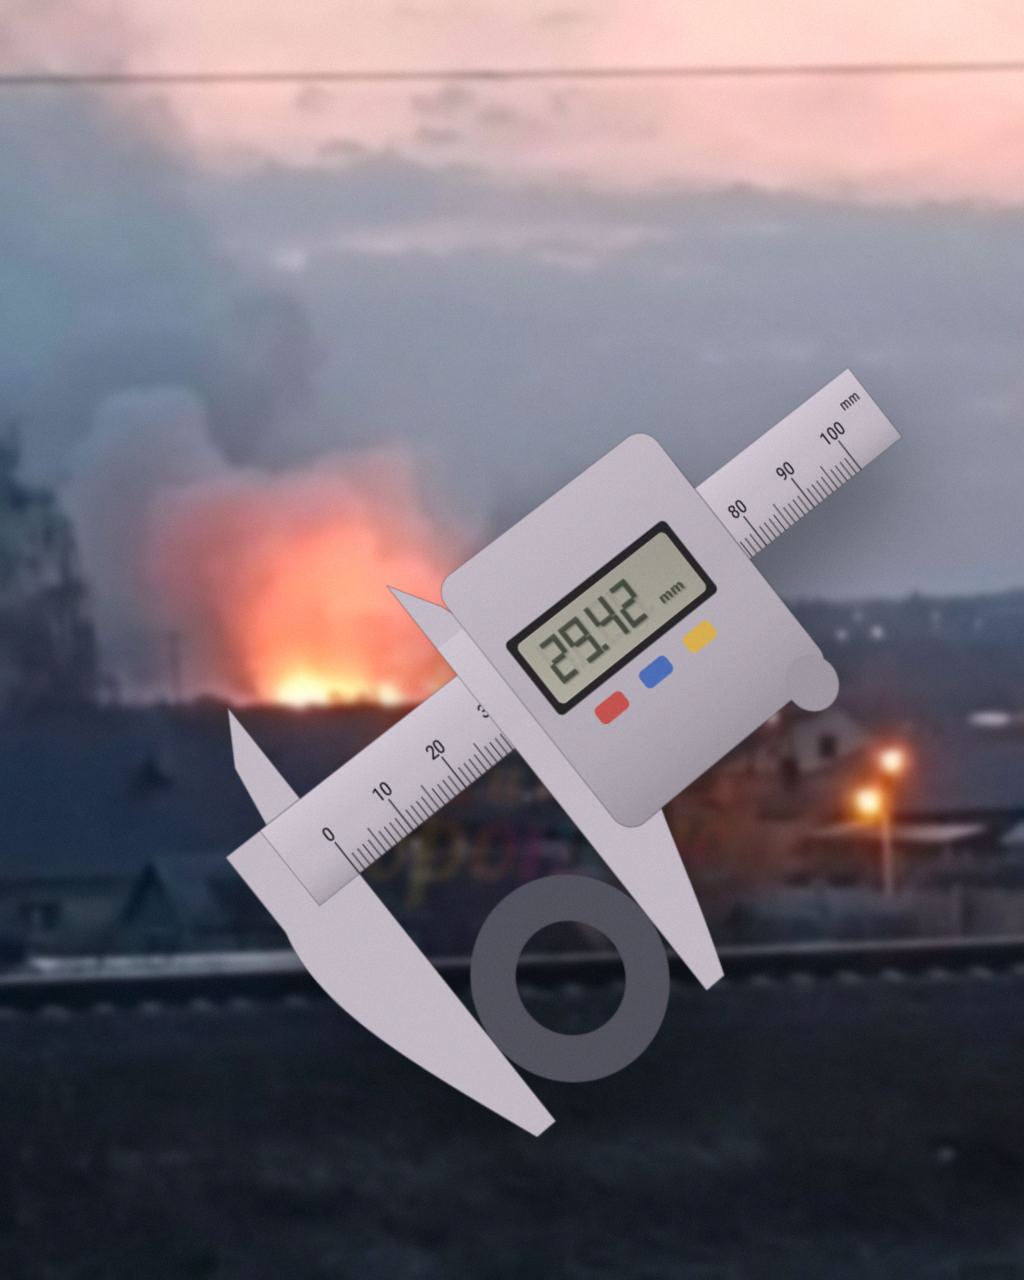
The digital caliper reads 29.42 mm
